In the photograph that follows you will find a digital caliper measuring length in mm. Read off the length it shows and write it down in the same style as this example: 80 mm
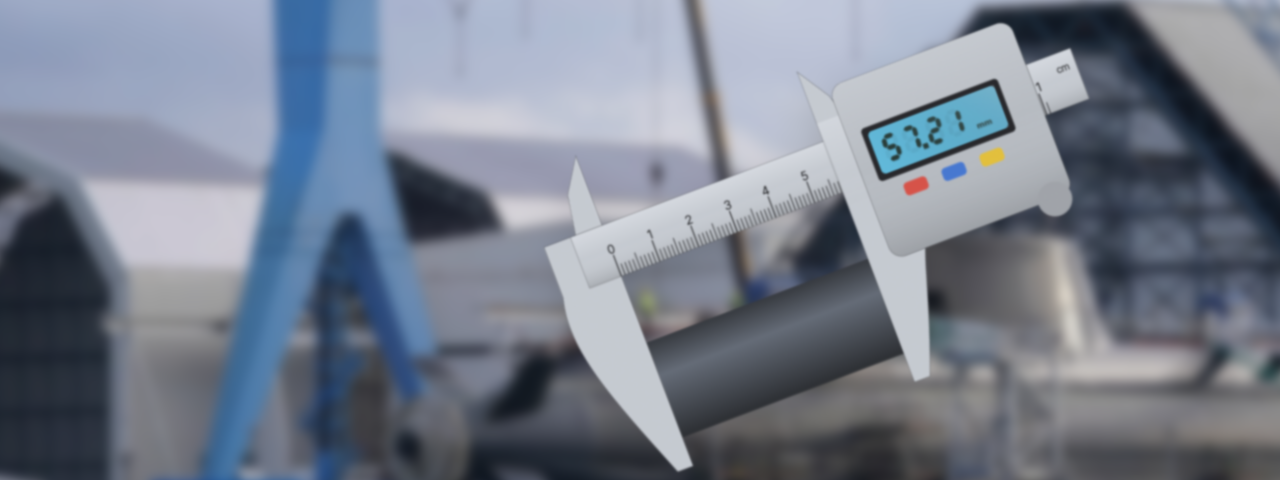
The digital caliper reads 57.21 mm
